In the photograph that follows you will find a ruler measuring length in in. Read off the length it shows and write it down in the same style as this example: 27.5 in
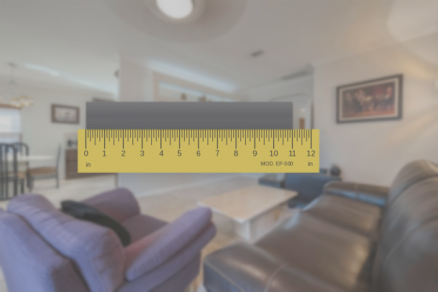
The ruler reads 11 in
